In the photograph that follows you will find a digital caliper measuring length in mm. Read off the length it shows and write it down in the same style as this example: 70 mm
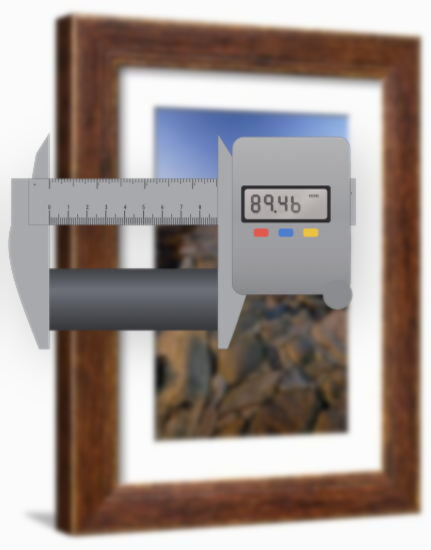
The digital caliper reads 89.46 mm
